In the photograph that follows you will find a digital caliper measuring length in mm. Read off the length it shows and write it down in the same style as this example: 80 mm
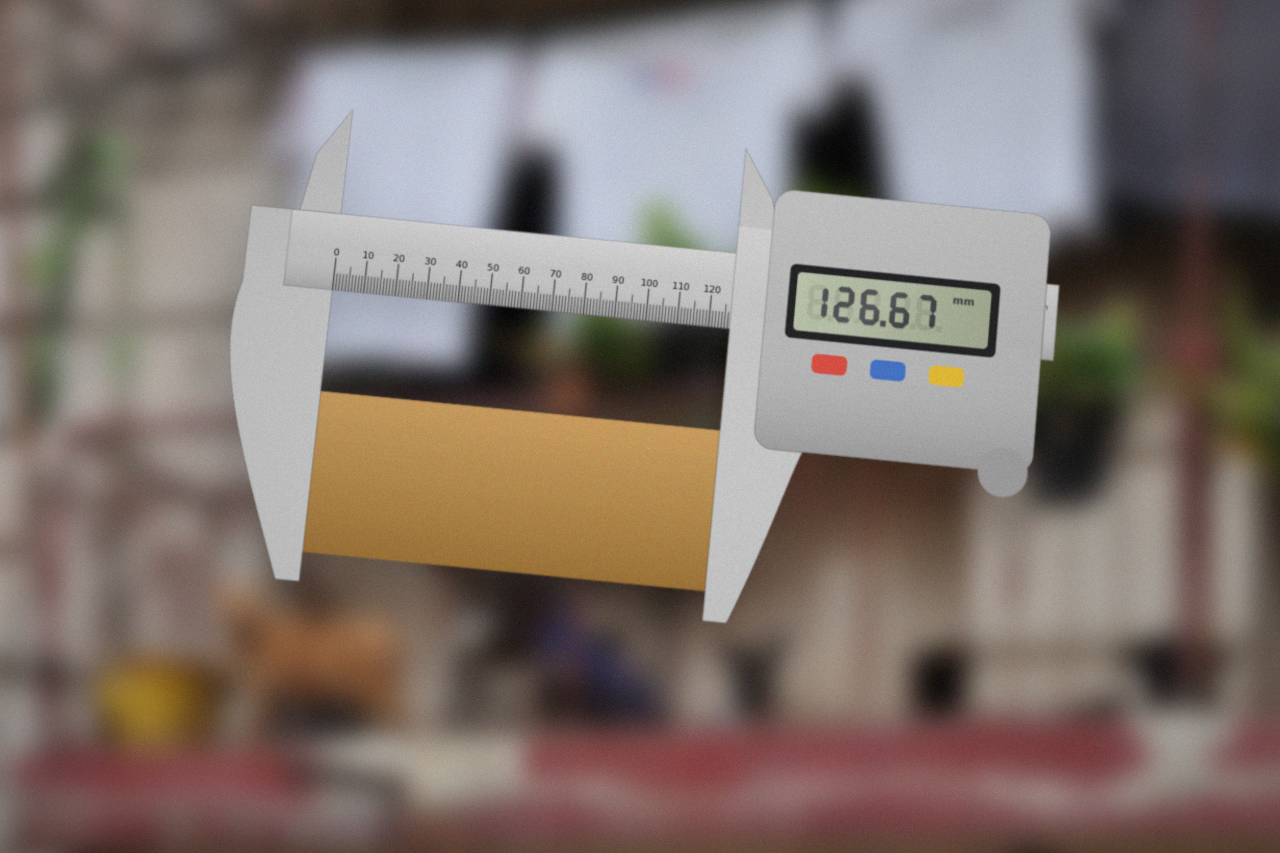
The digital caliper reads 126.67 mm
